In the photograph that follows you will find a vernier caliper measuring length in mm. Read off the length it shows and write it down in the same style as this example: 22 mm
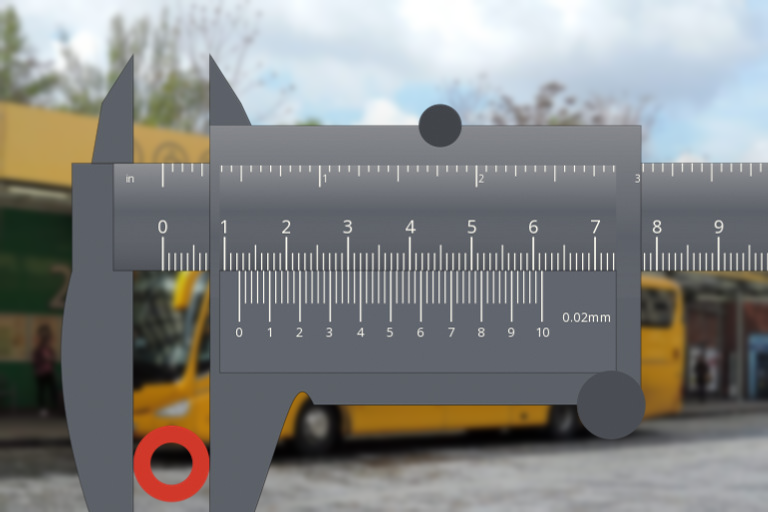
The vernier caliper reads 12.4 mm
